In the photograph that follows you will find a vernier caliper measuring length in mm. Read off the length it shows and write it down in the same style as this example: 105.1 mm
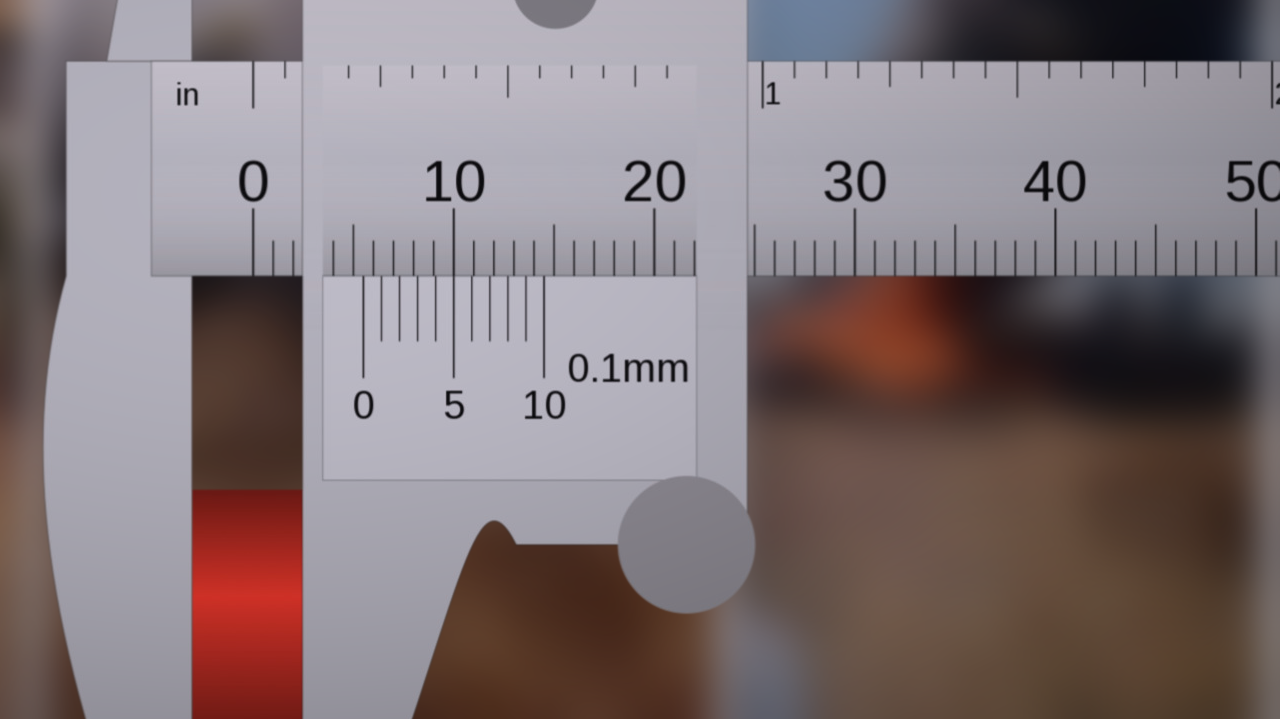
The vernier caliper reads 5.5 mm
